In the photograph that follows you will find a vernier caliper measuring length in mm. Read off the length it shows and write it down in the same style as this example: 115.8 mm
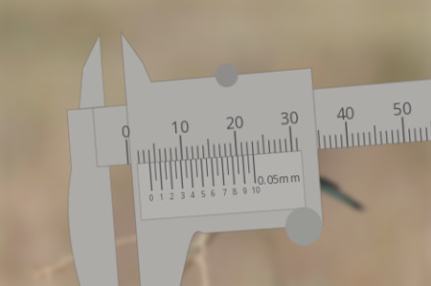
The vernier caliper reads 4.0 mm
